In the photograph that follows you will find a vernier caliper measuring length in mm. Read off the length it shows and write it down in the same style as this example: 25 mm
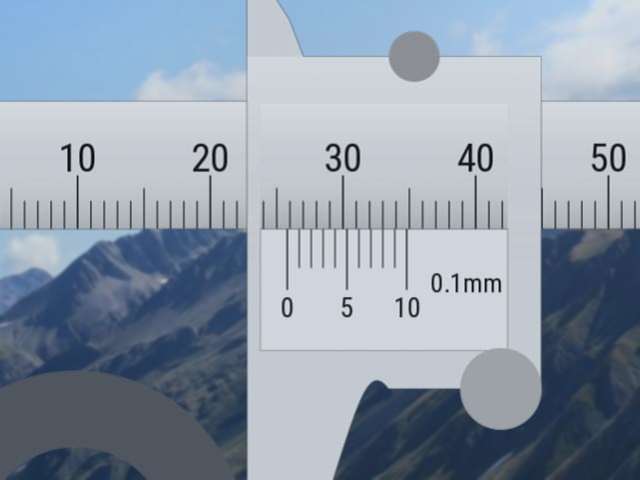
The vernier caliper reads 25.8 mm
